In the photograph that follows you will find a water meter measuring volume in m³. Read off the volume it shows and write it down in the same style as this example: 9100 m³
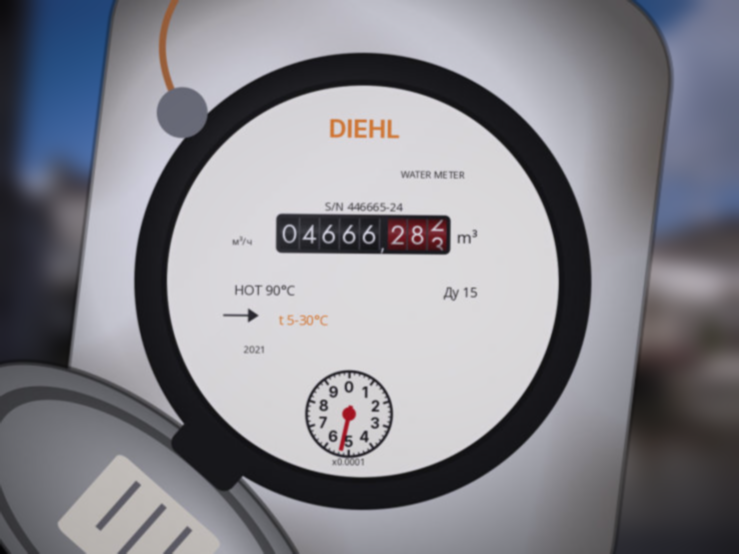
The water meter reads 4666.2825 m³
